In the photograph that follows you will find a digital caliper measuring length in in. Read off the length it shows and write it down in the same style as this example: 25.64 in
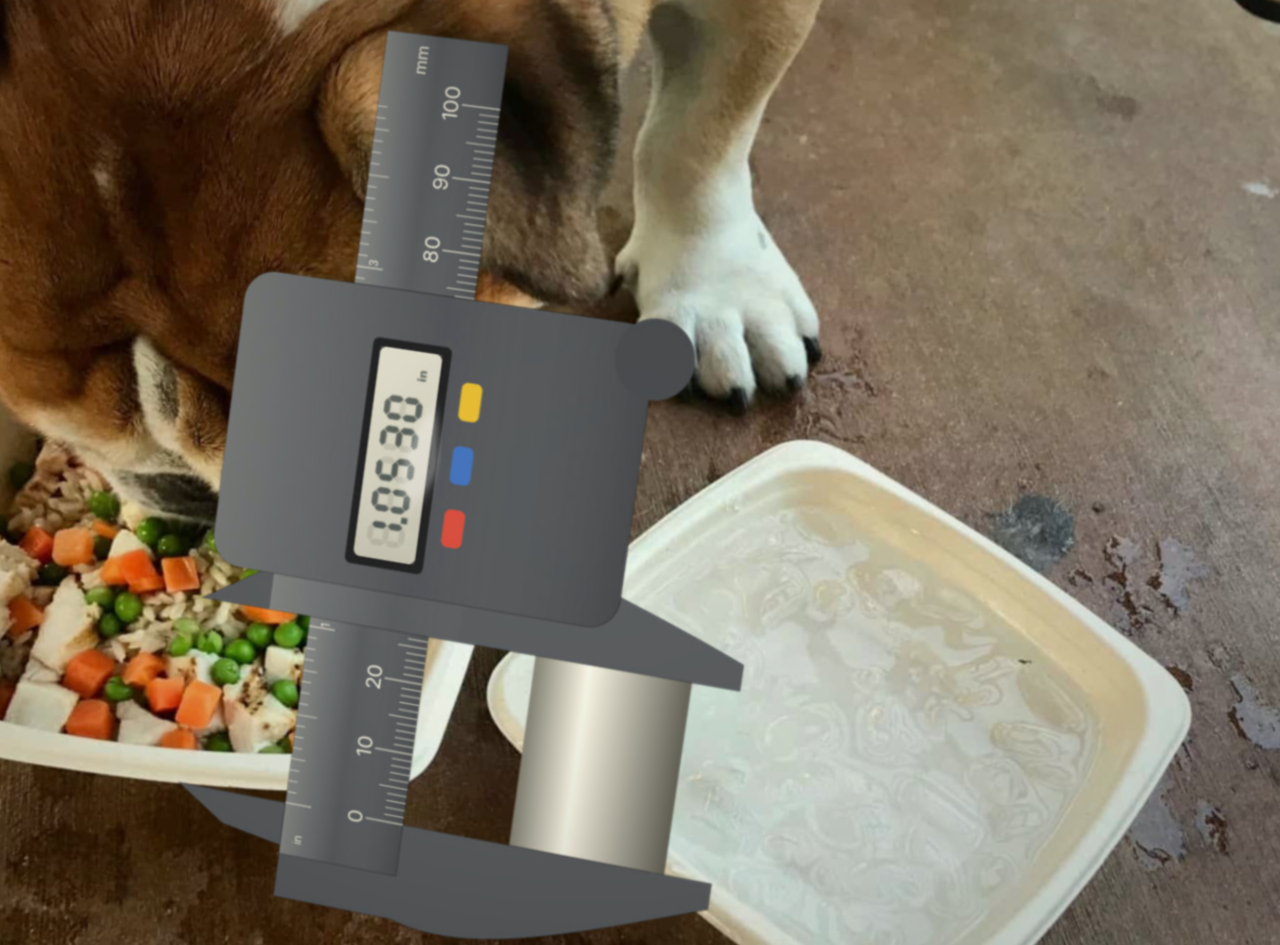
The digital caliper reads 1.0530 in
